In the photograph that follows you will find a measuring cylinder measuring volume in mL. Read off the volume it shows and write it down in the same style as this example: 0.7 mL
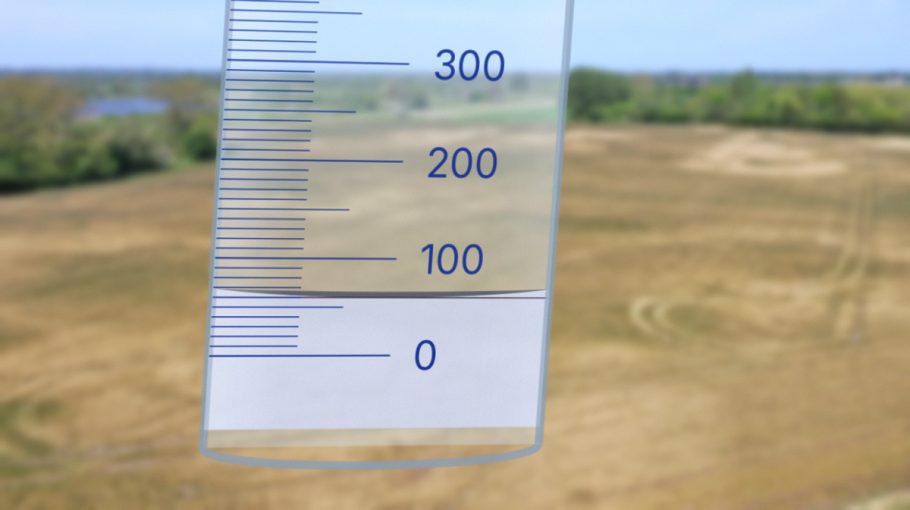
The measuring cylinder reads 60 mL
